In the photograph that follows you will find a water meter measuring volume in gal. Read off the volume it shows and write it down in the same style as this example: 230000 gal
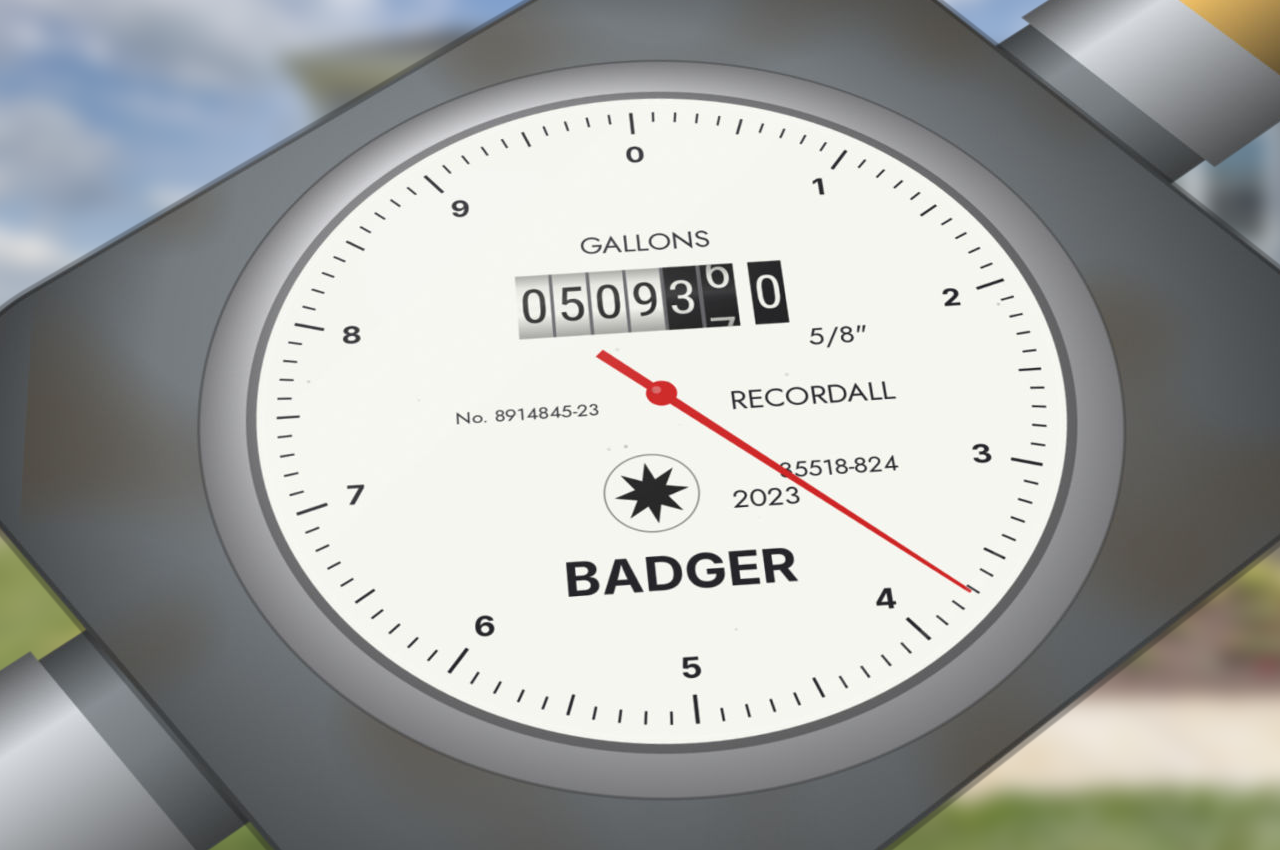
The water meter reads 509363.7 gal
